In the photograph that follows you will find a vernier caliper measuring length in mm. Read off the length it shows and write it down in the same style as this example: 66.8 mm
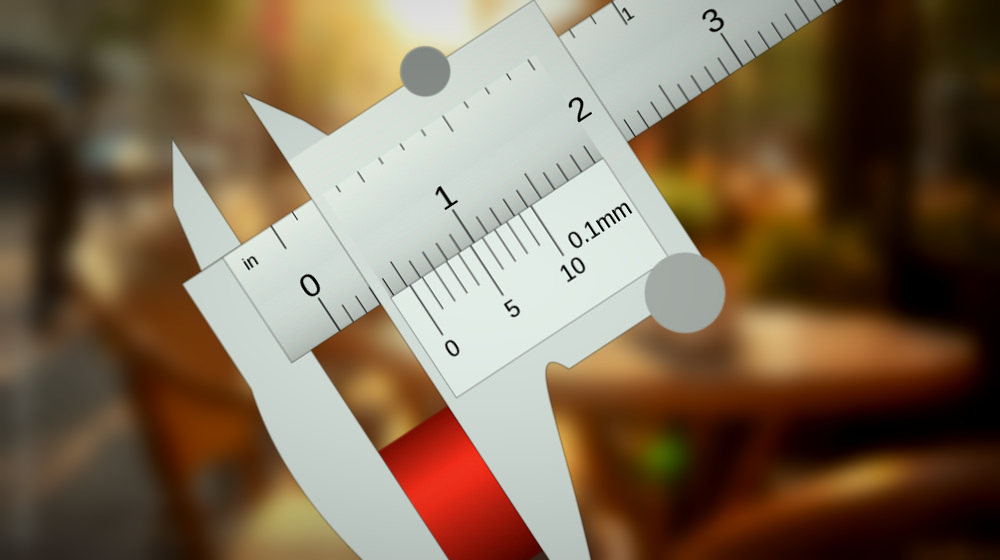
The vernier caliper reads 5.2 mm
